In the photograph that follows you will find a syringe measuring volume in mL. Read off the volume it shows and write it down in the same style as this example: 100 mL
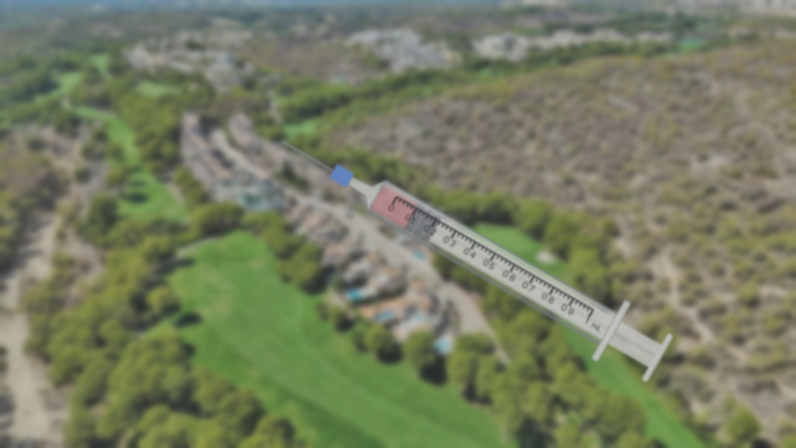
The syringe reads 0.1 mL
